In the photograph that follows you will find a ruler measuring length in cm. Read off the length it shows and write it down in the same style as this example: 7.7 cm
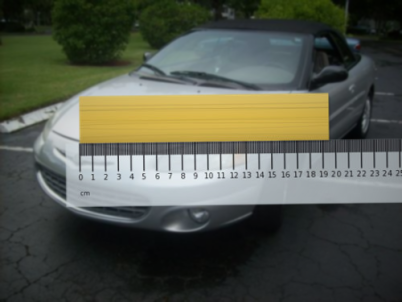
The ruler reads 19.5 cm
